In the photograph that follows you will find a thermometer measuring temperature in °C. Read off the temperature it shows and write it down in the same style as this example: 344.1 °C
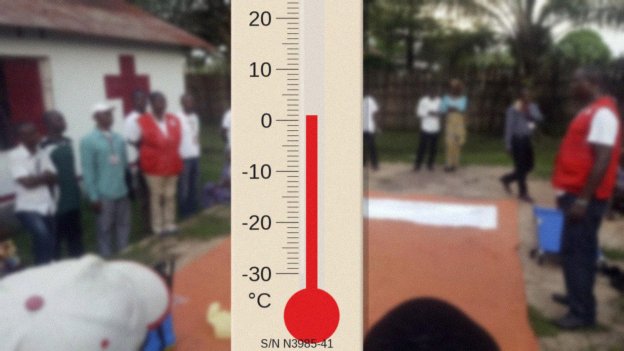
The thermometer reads 1 °C
